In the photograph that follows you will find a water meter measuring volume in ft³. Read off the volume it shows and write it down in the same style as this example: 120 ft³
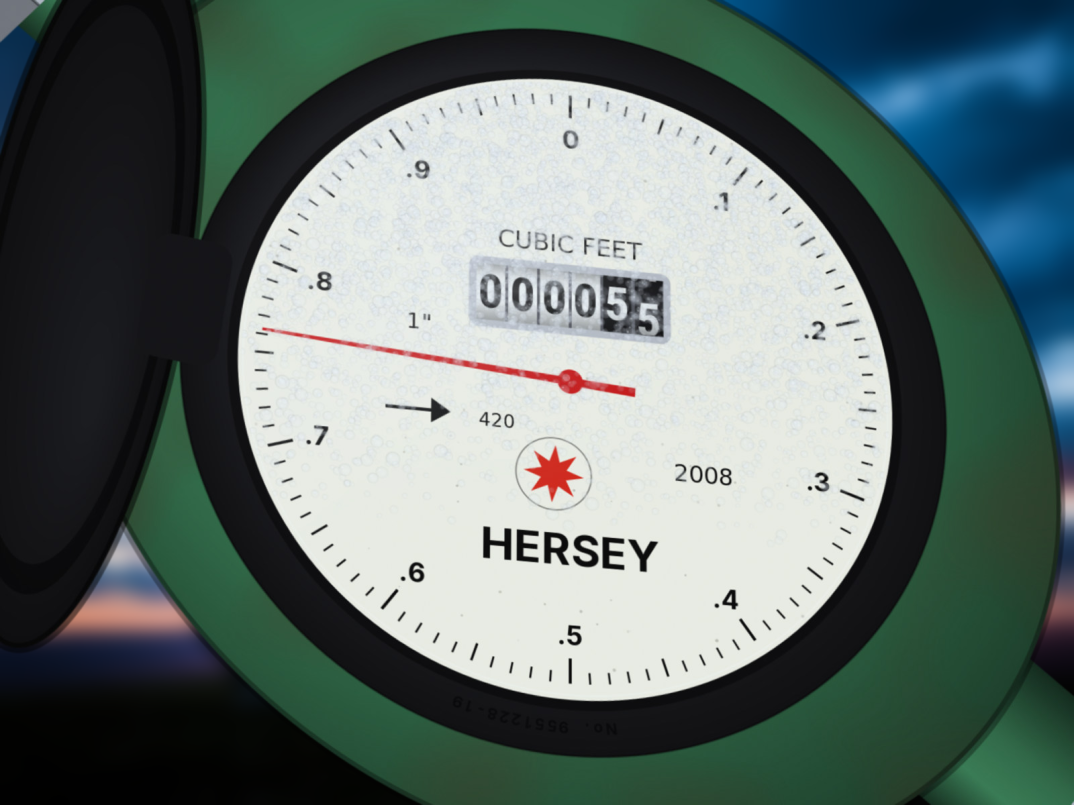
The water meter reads 54.76 ft³
